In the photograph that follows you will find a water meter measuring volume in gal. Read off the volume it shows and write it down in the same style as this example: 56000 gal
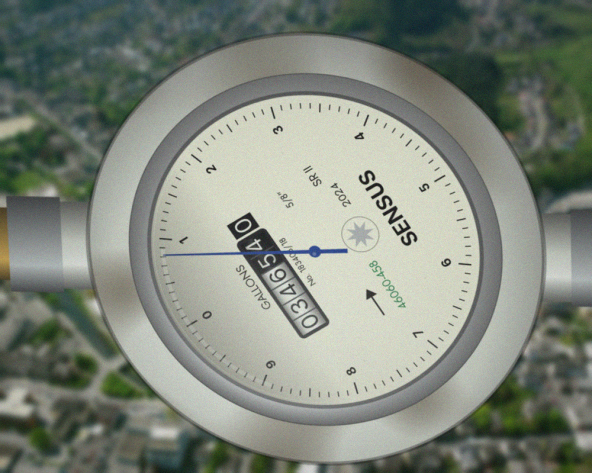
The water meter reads 346540.8 gal
